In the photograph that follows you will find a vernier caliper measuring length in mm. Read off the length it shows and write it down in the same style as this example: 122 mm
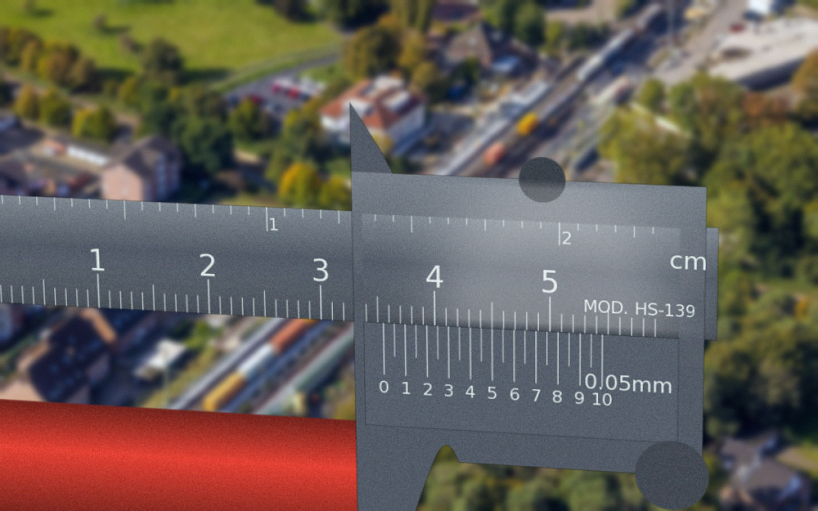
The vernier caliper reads 35.5 mm
